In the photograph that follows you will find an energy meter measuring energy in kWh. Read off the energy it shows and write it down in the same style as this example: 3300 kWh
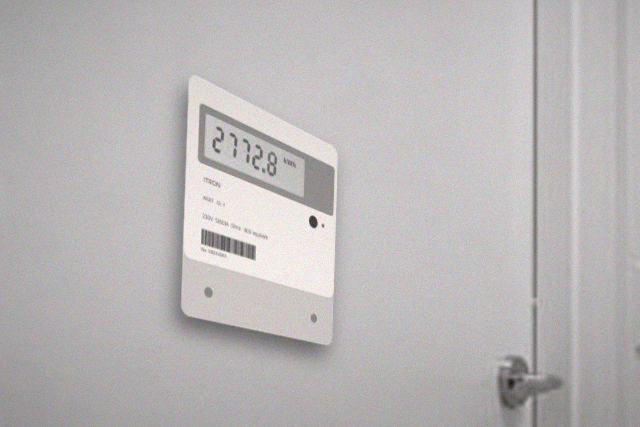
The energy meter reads 2772.8 kWh
